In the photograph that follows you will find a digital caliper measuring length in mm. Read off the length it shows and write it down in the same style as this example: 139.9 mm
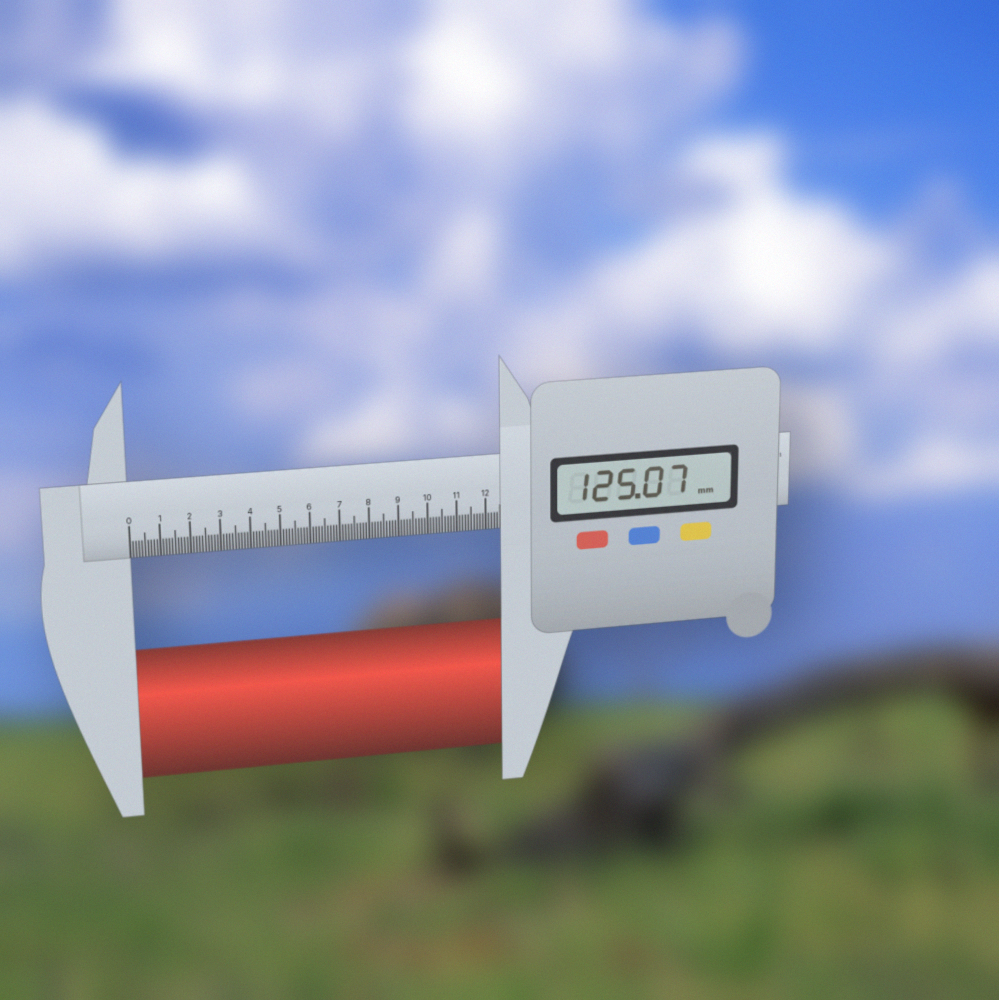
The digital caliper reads 125.07 mm
